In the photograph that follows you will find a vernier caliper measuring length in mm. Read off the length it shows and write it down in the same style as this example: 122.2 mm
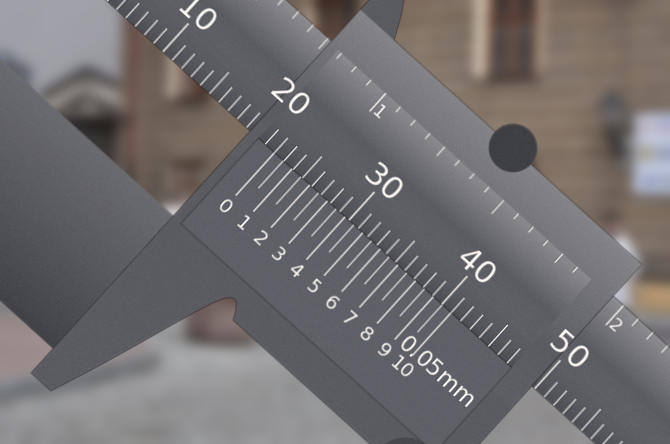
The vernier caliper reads 22.0 mm
